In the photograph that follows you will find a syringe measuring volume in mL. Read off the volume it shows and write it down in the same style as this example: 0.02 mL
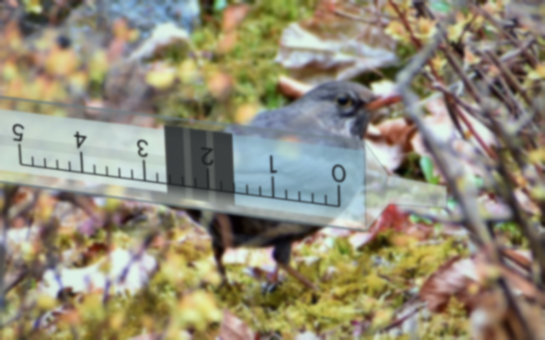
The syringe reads 1.6 mL
